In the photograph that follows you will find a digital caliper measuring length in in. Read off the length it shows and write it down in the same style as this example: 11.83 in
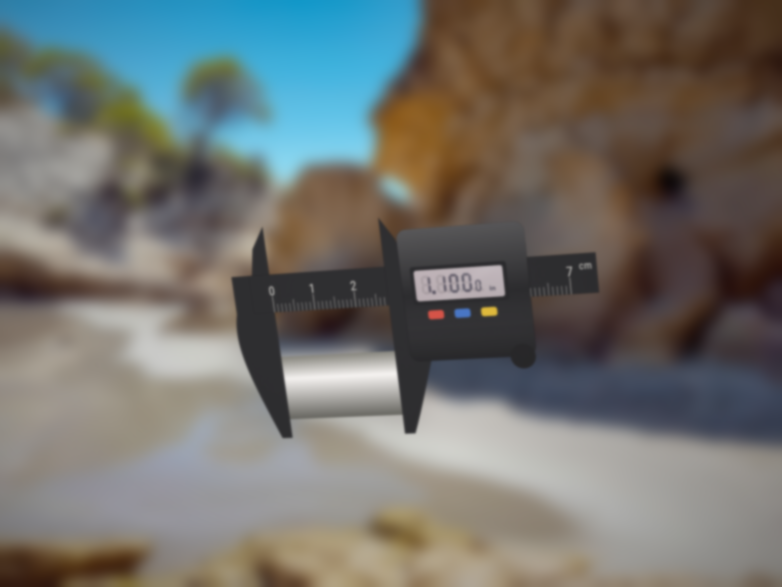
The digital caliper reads 1.1000 in
